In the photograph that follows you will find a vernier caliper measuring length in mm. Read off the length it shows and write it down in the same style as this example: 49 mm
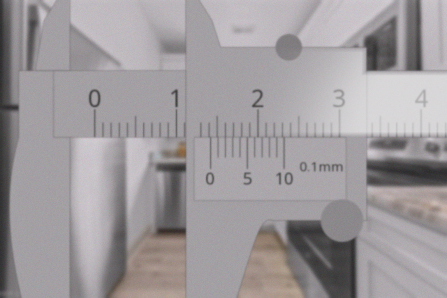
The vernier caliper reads 14.2 mm
